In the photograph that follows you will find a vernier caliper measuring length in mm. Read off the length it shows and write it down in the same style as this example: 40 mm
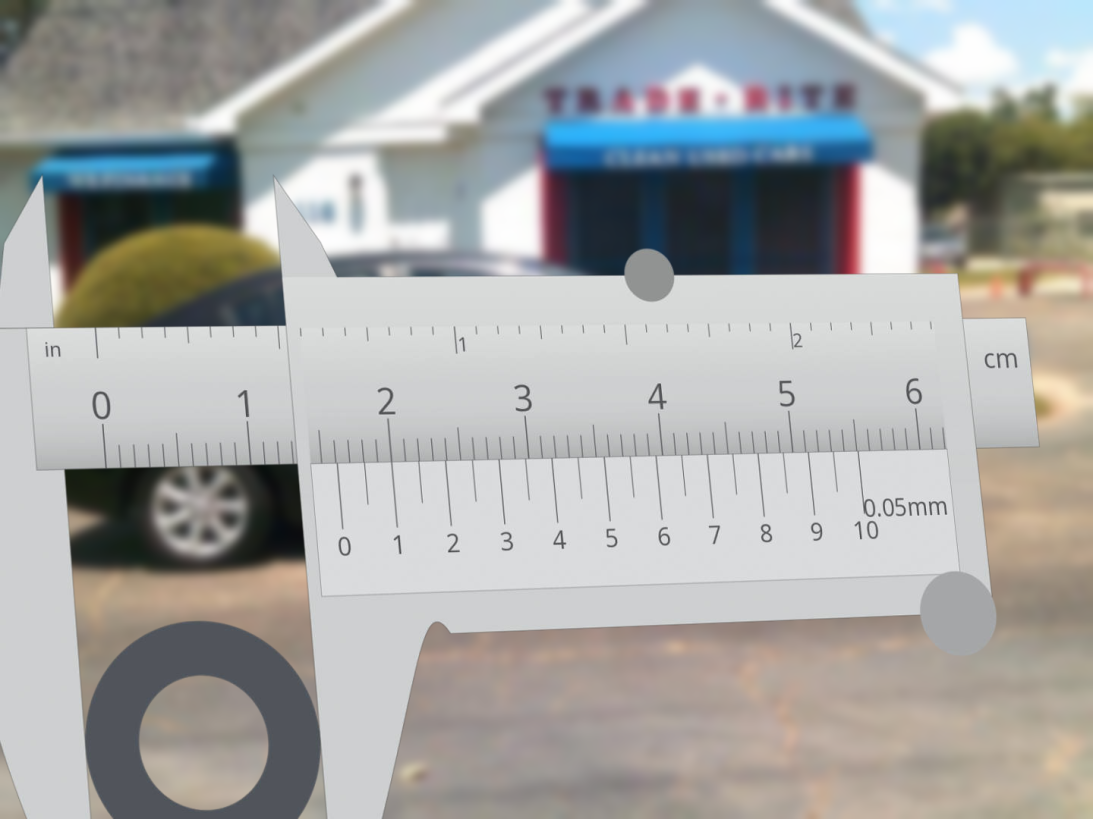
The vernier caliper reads 16.1 mm
